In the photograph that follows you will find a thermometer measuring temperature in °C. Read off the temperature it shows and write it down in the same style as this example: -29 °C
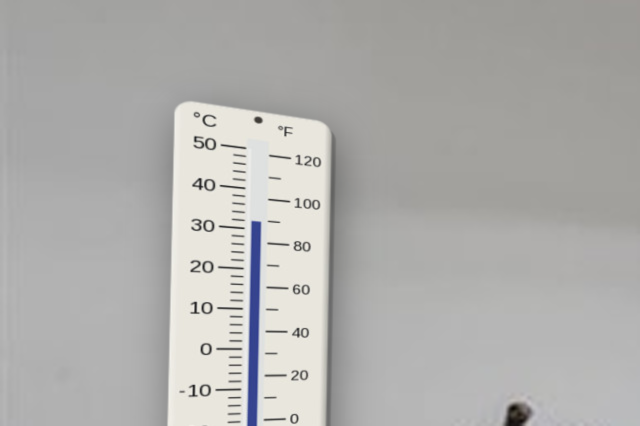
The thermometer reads 32 °C
